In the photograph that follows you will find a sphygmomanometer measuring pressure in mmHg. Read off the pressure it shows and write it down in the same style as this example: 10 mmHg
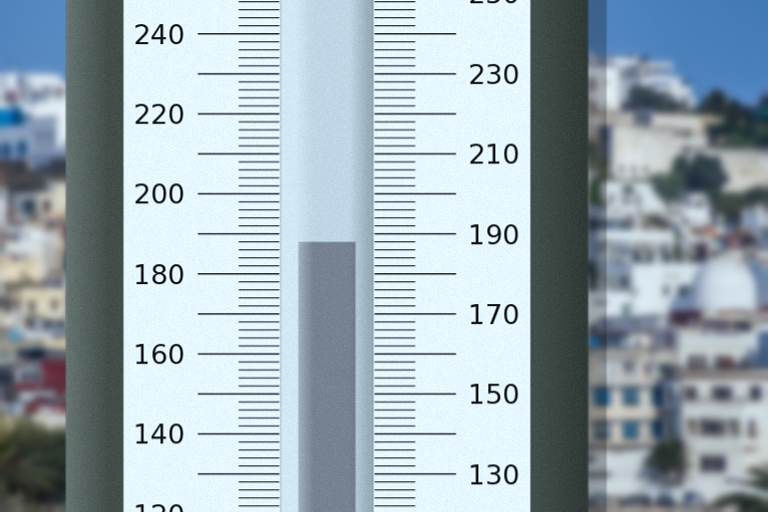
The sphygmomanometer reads 188 mmHg
